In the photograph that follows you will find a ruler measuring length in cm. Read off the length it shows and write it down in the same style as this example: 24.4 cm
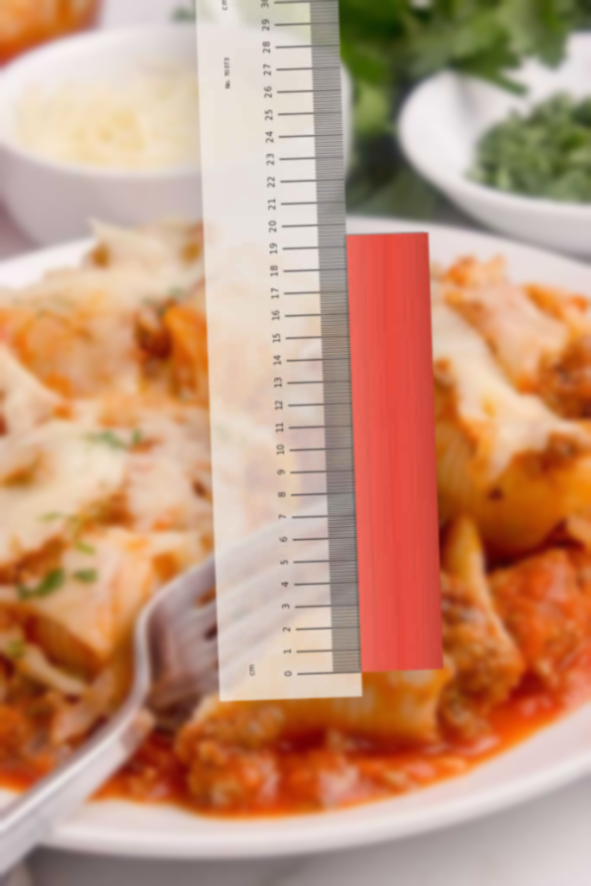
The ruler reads 19.5 cm
